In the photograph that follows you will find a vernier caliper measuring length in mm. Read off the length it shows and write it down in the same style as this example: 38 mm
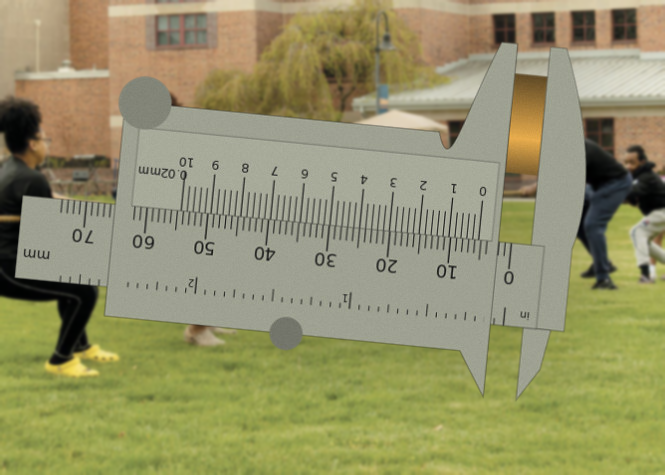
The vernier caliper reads 5.4 mm
